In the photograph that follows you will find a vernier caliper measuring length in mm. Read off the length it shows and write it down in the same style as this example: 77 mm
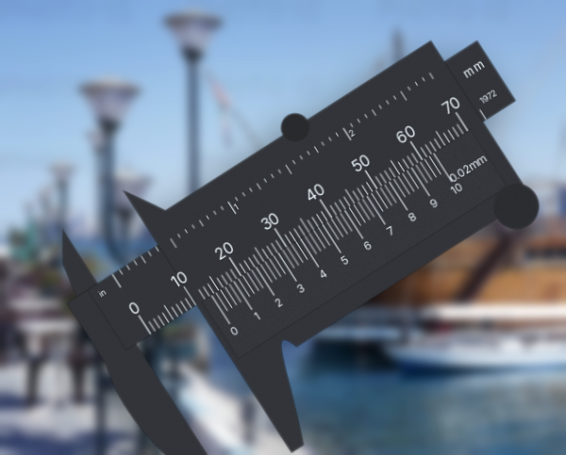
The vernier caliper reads 13.4 mm
